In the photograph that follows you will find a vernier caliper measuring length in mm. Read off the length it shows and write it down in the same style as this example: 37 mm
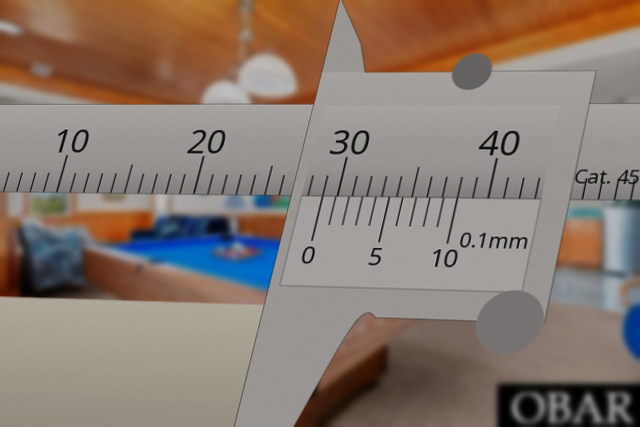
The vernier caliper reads 29.0 mm
